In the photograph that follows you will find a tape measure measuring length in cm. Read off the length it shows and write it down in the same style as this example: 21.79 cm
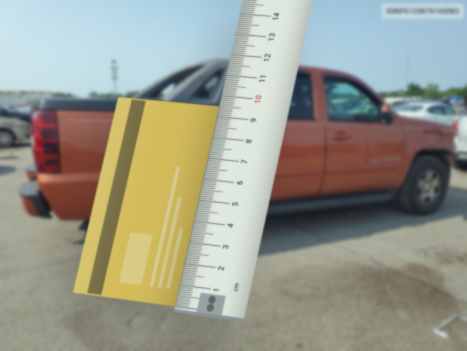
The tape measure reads 9.5 cm
